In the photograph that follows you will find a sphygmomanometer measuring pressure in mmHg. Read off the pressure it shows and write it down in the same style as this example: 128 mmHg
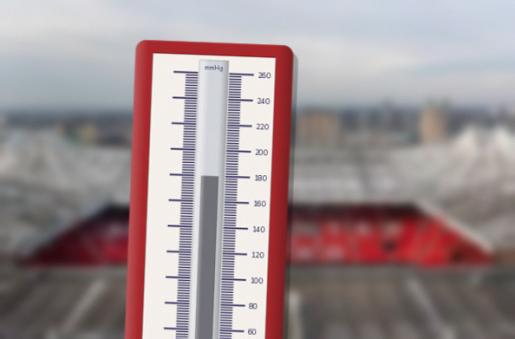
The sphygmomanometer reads 180 mmHg
